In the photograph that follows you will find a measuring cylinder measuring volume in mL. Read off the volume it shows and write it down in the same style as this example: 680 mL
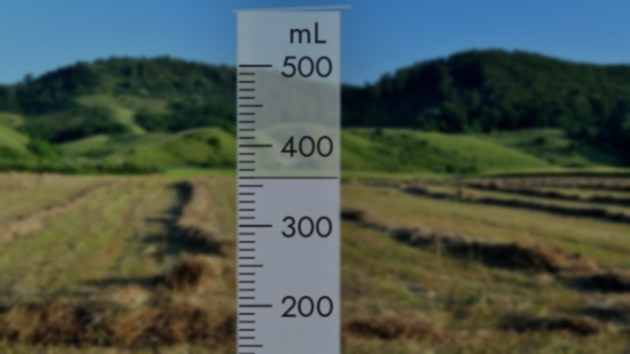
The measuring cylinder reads 360 mL
